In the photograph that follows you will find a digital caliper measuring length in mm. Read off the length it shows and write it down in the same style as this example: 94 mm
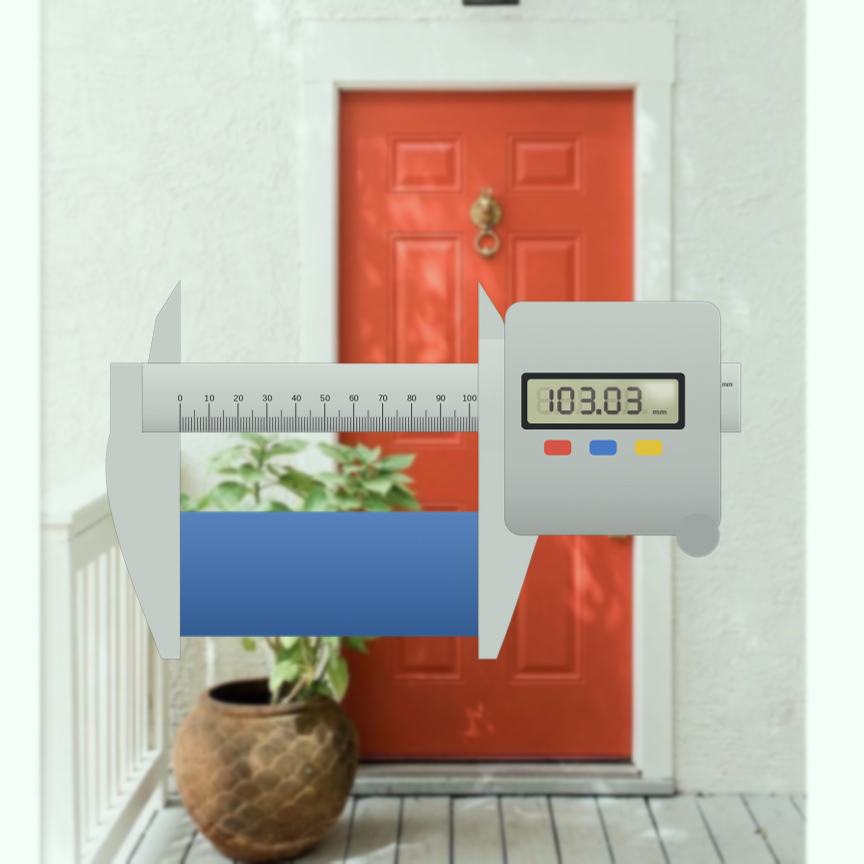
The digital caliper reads 103.03 mm
